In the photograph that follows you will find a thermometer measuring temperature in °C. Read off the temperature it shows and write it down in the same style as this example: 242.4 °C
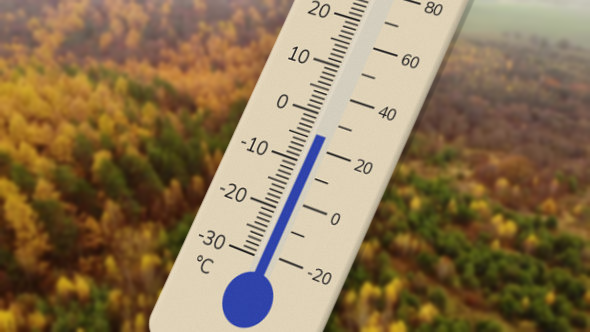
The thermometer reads -4 °C
